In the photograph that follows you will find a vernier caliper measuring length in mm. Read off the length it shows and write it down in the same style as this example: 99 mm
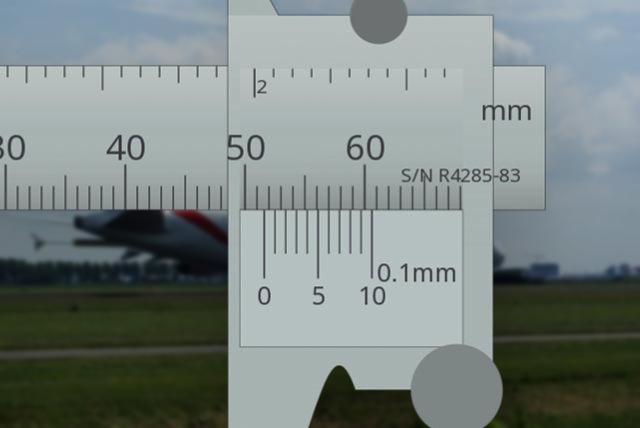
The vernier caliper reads 51.6 mm
